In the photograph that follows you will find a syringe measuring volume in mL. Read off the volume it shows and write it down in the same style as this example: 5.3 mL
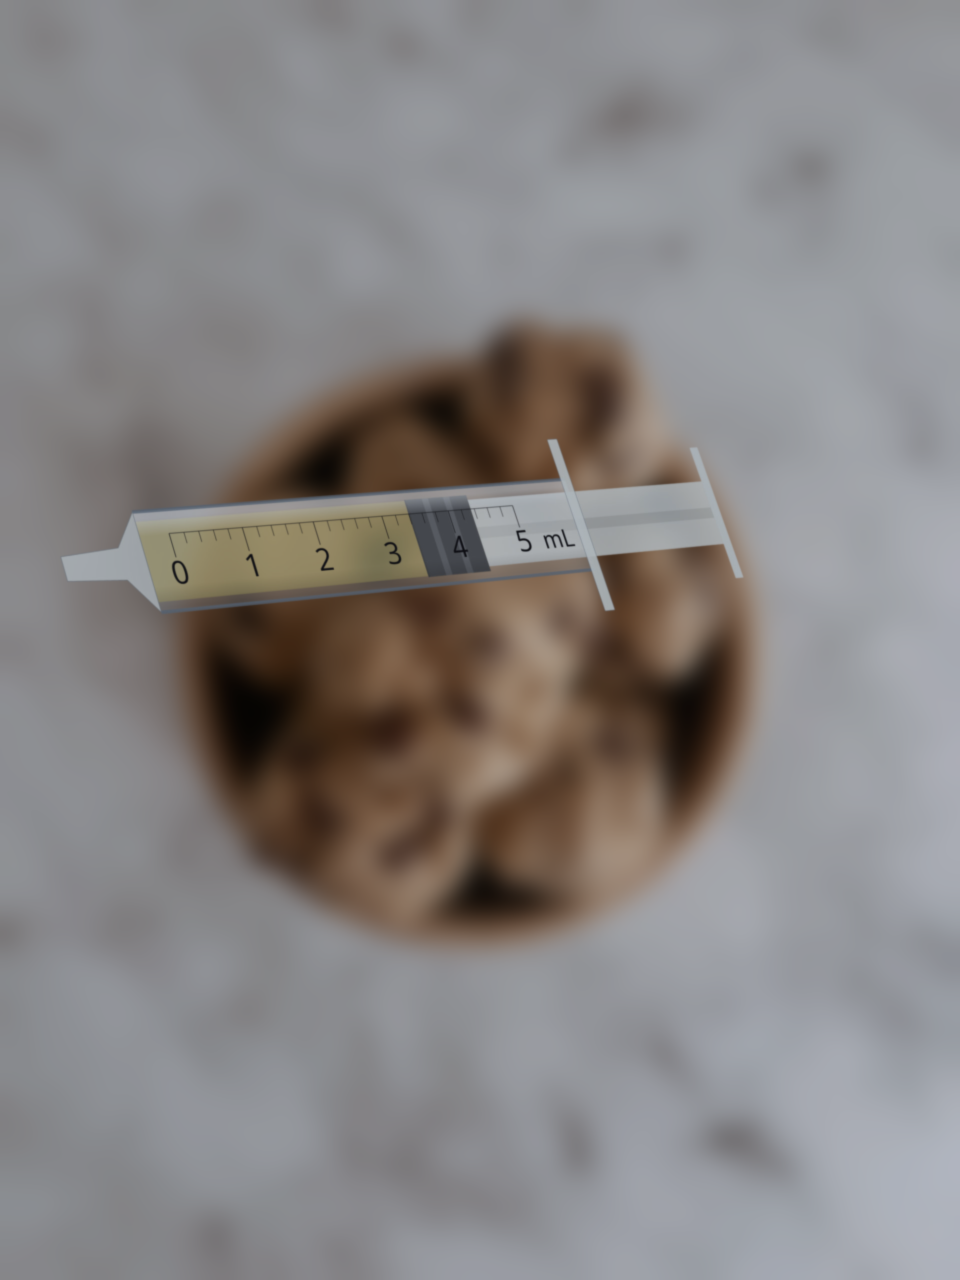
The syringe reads 3.4 mL
